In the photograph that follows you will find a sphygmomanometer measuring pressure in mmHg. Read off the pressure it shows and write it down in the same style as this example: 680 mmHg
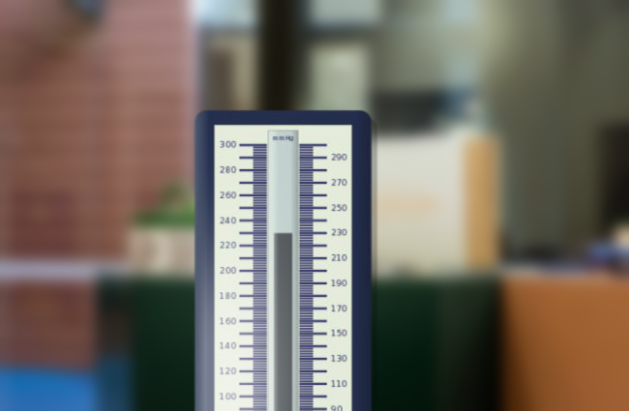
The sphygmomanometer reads 230 mmHg
